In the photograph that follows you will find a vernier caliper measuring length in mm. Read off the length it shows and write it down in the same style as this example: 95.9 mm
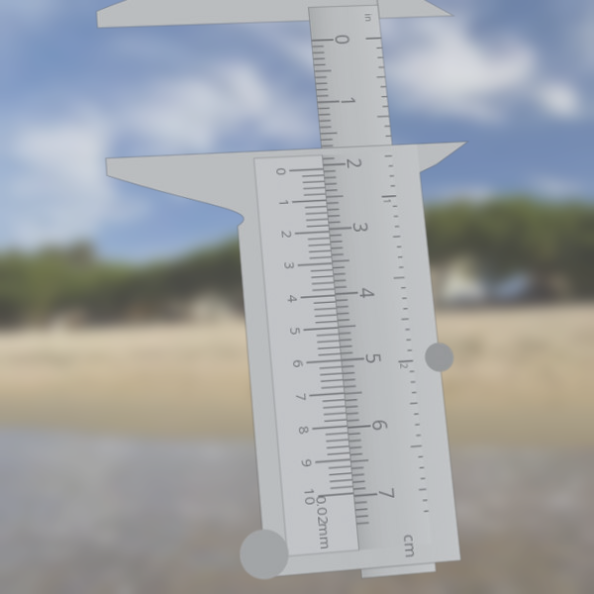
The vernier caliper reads 20.6 mm
